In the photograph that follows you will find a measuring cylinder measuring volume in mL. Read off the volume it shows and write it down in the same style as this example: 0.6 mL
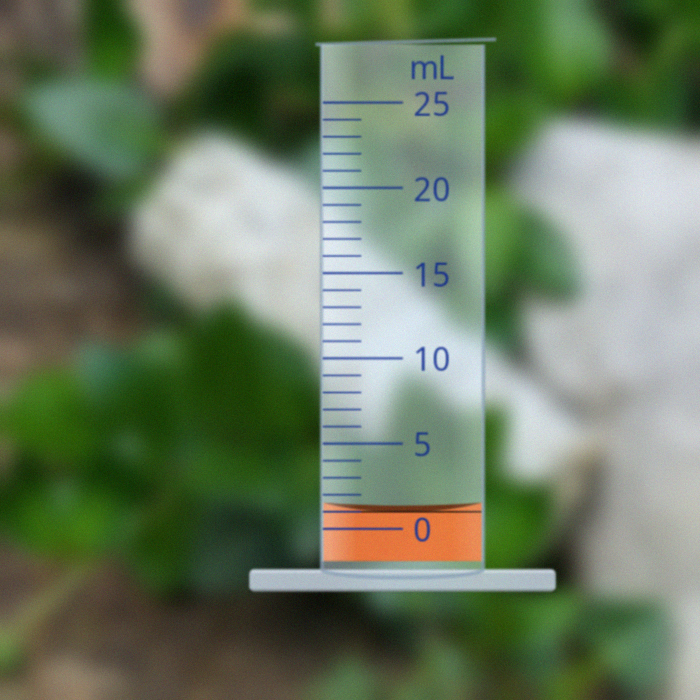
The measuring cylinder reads 1 mL
